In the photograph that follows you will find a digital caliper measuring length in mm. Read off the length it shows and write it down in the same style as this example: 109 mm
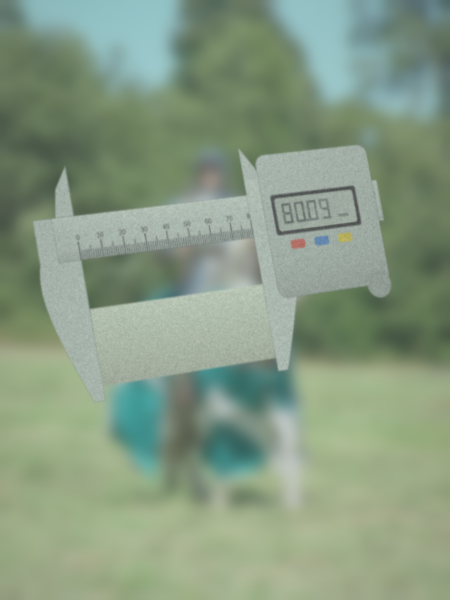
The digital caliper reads 80.09 mm
